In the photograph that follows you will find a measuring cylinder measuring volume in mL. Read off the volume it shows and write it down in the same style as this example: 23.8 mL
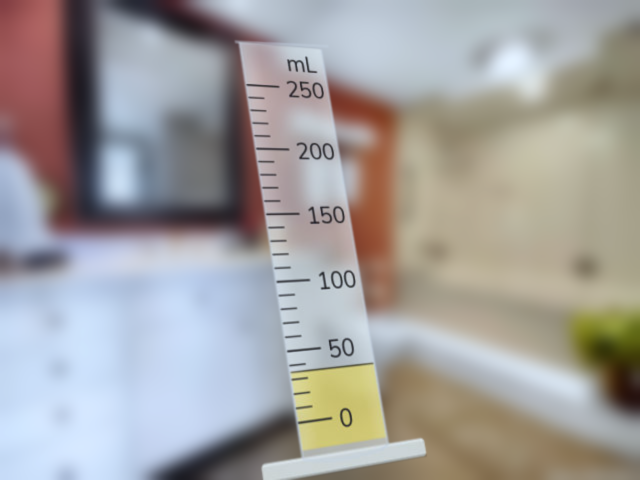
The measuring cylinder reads 35 mL
